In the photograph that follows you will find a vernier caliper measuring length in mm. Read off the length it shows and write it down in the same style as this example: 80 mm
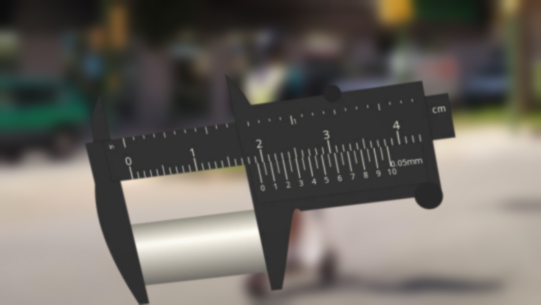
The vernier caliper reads 19.2 mm
